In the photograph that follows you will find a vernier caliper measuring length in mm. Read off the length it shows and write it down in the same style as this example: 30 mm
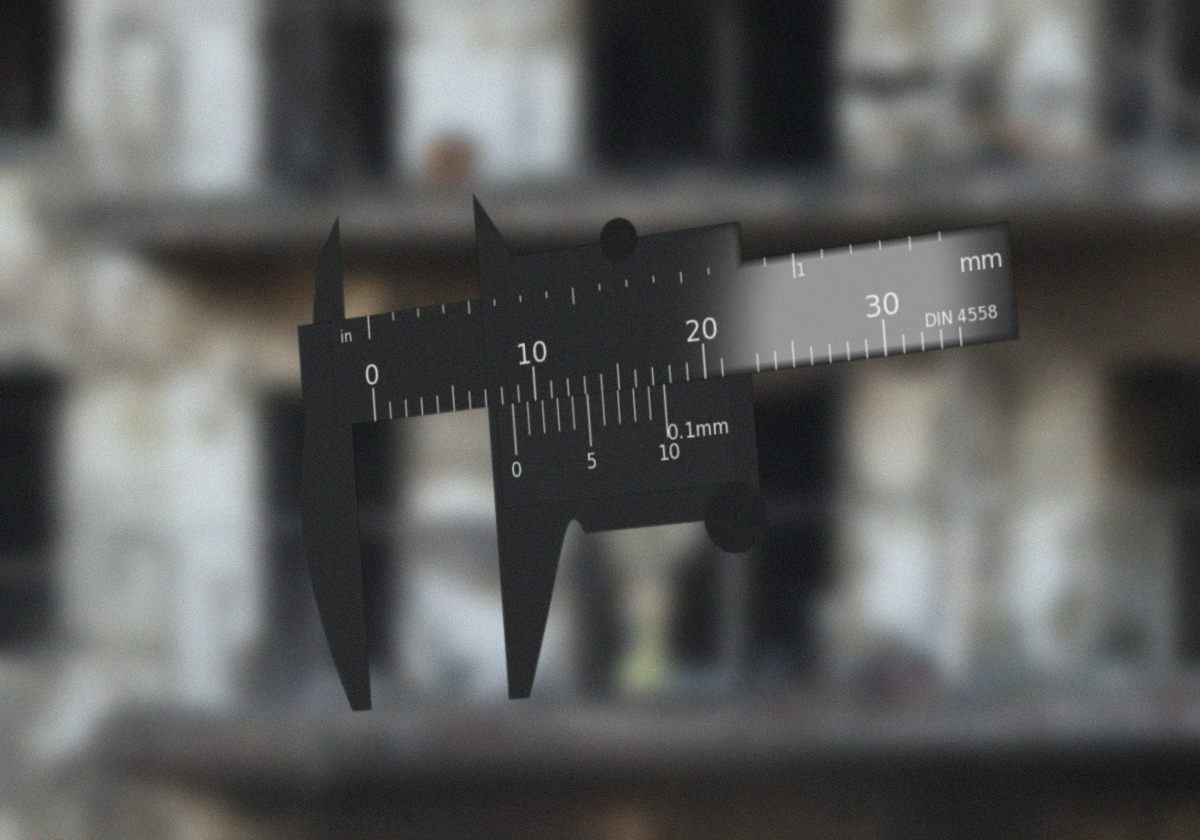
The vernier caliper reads 8.6 mm
